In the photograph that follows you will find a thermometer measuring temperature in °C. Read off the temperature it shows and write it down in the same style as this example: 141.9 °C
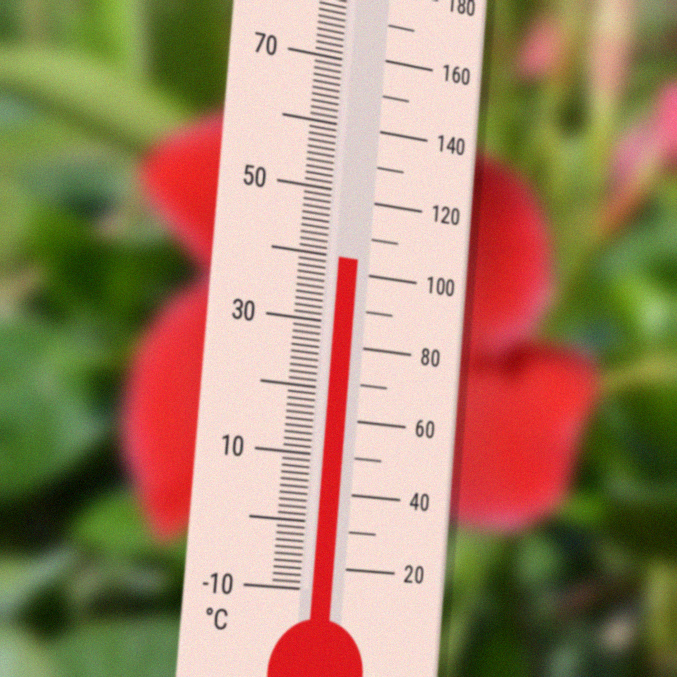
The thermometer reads 40 °C
